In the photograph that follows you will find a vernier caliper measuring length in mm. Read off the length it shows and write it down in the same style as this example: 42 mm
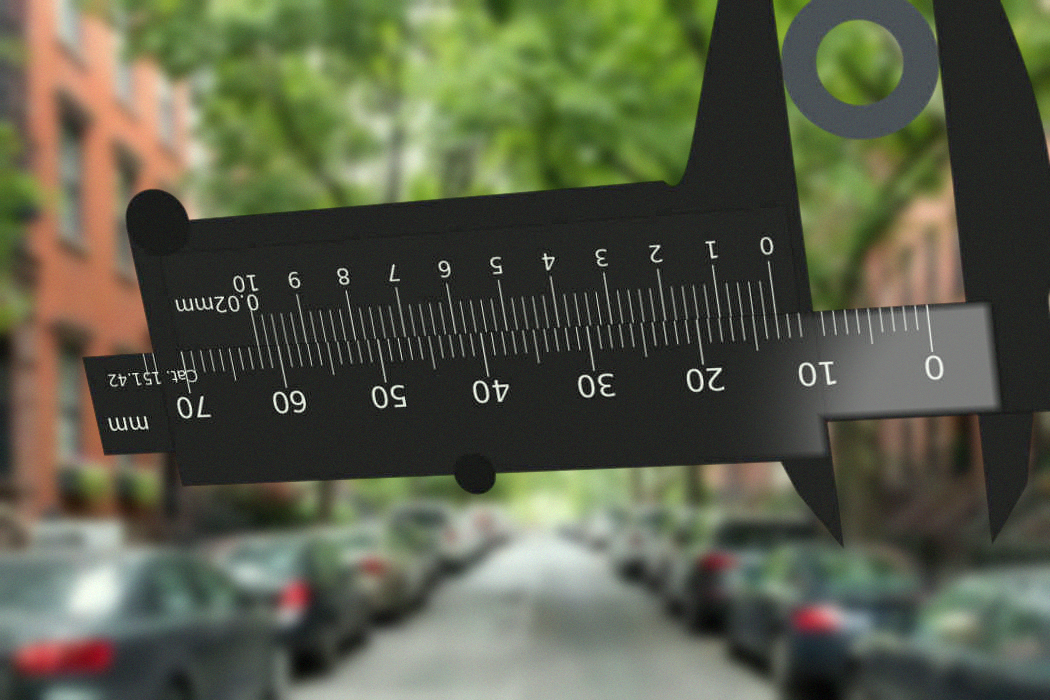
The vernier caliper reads 13.0 mm
